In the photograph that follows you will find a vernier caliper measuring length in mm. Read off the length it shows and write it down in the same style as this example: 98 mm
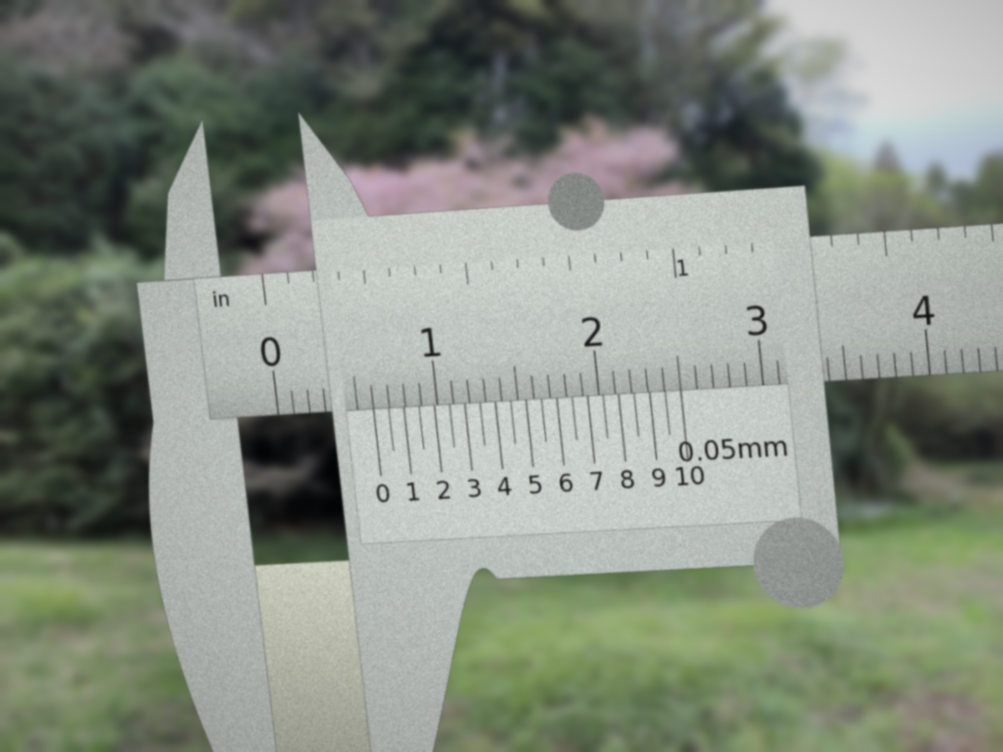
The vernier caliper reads 6.0 mm
